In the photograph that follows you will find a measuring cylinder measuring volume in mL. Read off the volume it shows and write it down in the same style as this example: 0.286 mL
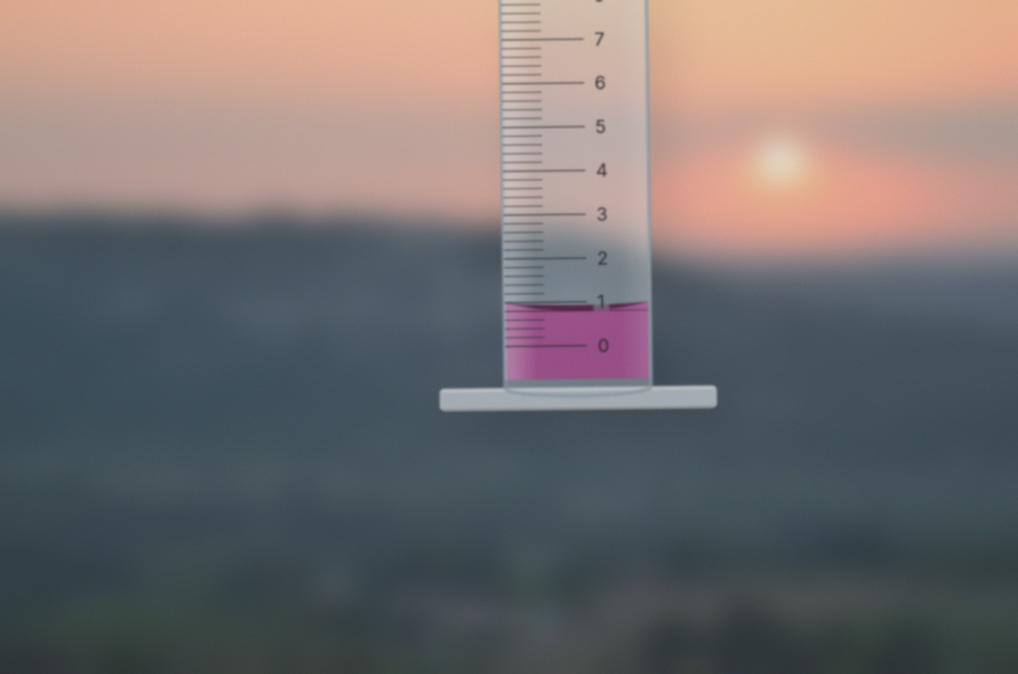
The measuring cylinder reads 0.8 mL
